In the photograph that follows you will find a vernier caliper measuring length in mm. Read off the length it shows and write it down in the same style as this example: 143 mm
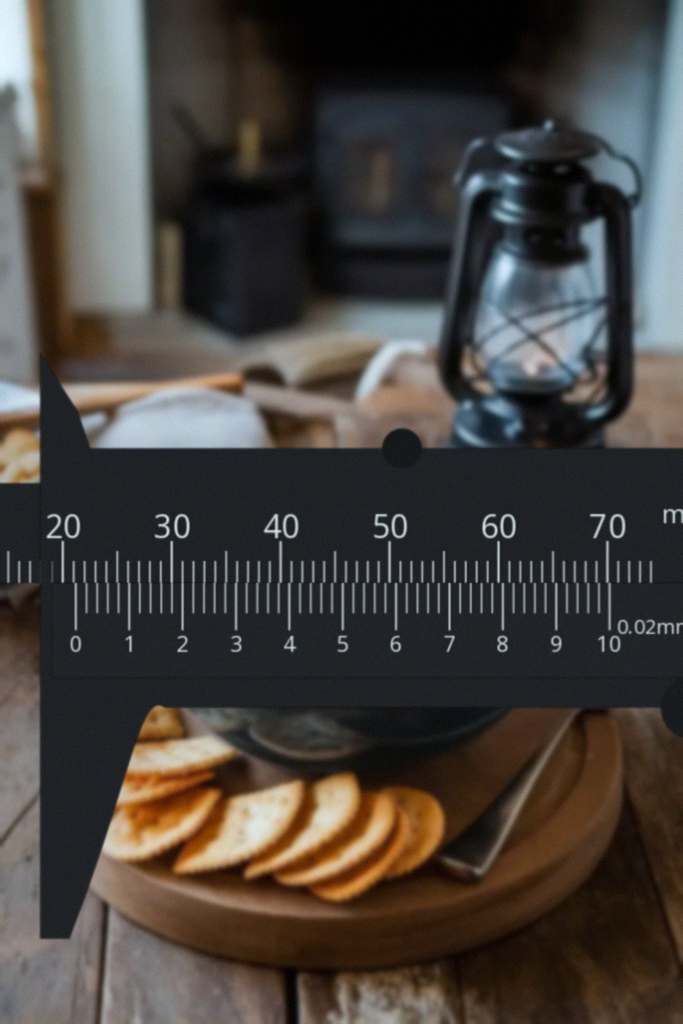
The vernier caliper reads 21.2 mm
